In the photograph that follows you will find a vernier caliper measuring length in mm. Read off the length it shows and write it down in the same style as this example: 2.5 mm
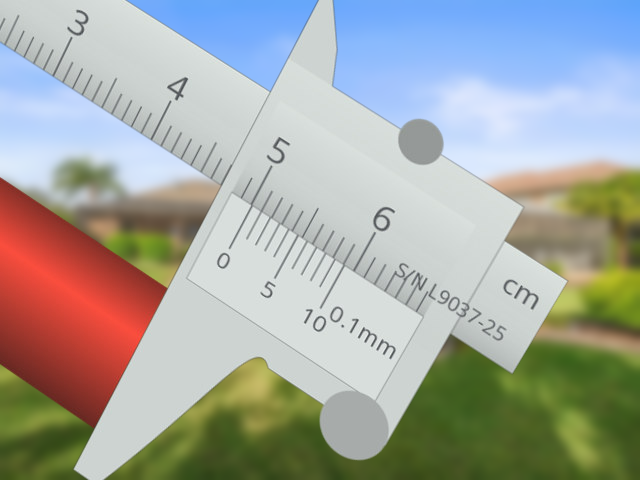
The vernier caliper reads 50.1 mm
